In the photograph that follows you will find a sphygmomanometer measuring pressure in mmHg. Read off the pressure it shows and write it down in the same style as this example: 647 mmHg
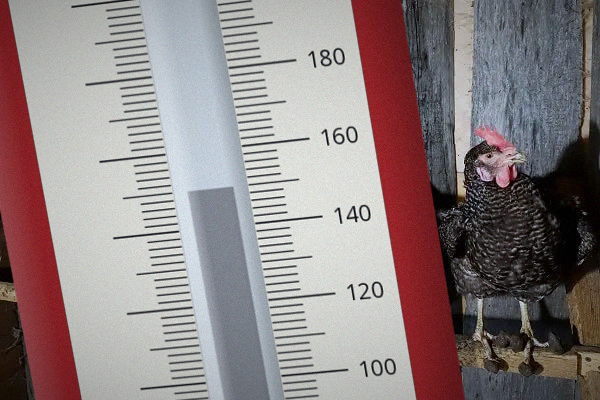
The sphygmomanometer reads 150 mmHg
